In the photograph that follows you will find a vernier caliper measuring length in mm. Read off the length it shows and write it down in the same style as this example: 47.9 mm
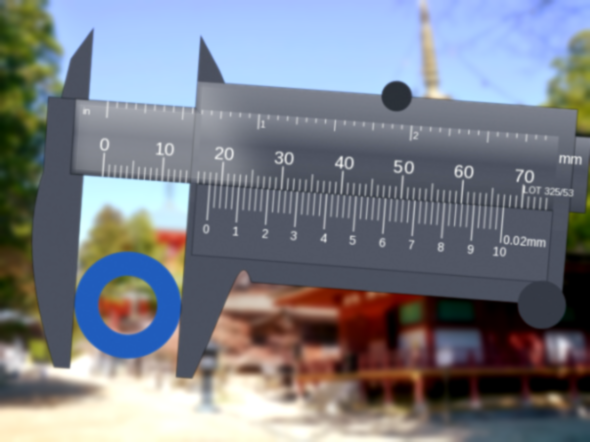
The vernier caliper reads 18.0 mm
